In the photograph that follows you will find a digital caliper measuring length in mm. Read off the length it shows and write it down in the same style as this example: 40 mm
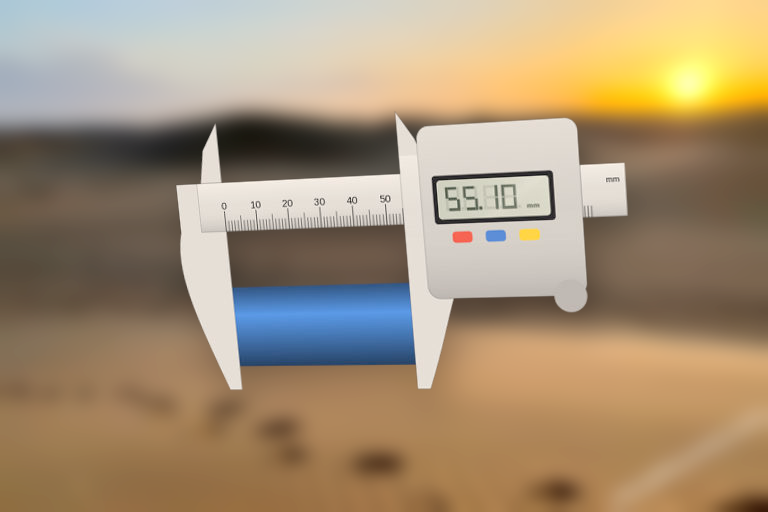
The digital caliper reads 55.10 mm
